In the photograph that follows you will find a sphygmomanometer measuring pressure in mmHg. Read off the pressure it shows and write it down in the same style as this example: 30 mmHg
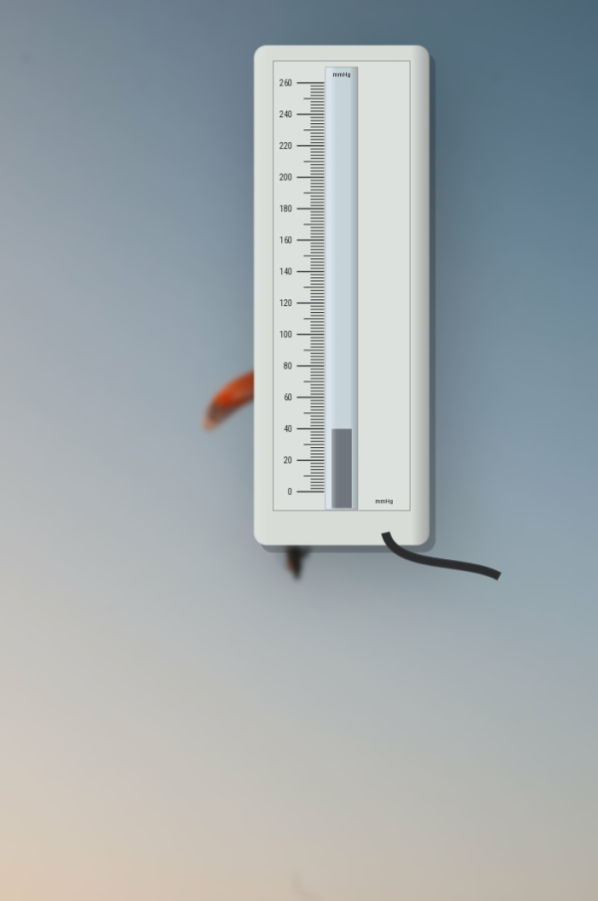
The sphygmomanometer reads 40 mmHg
